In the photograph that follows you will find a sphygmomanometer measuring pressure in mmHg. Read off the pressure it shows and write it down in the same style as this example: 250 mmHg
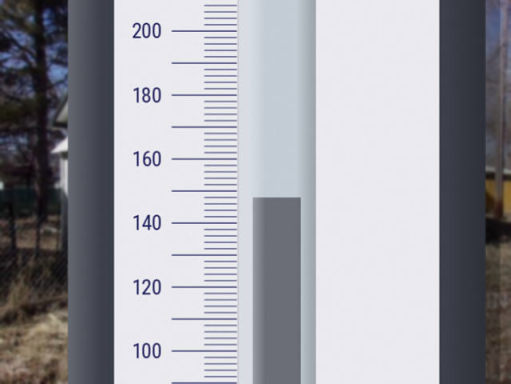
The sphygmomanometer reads 148 mmHg
